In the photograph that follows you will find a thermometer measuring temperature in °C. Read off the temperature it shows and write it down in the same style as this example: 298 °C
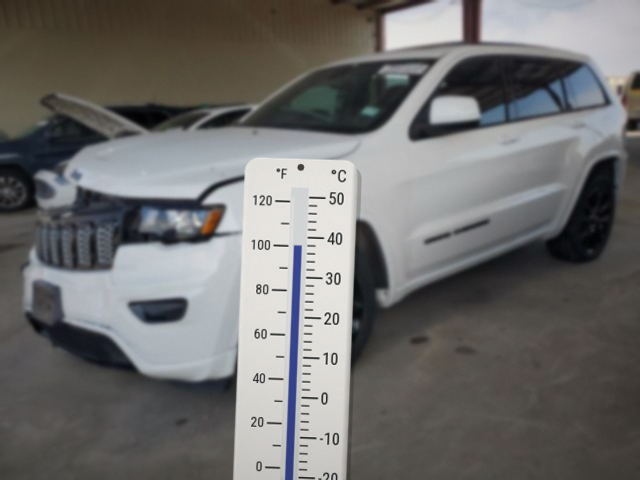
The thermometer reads 38 °C
